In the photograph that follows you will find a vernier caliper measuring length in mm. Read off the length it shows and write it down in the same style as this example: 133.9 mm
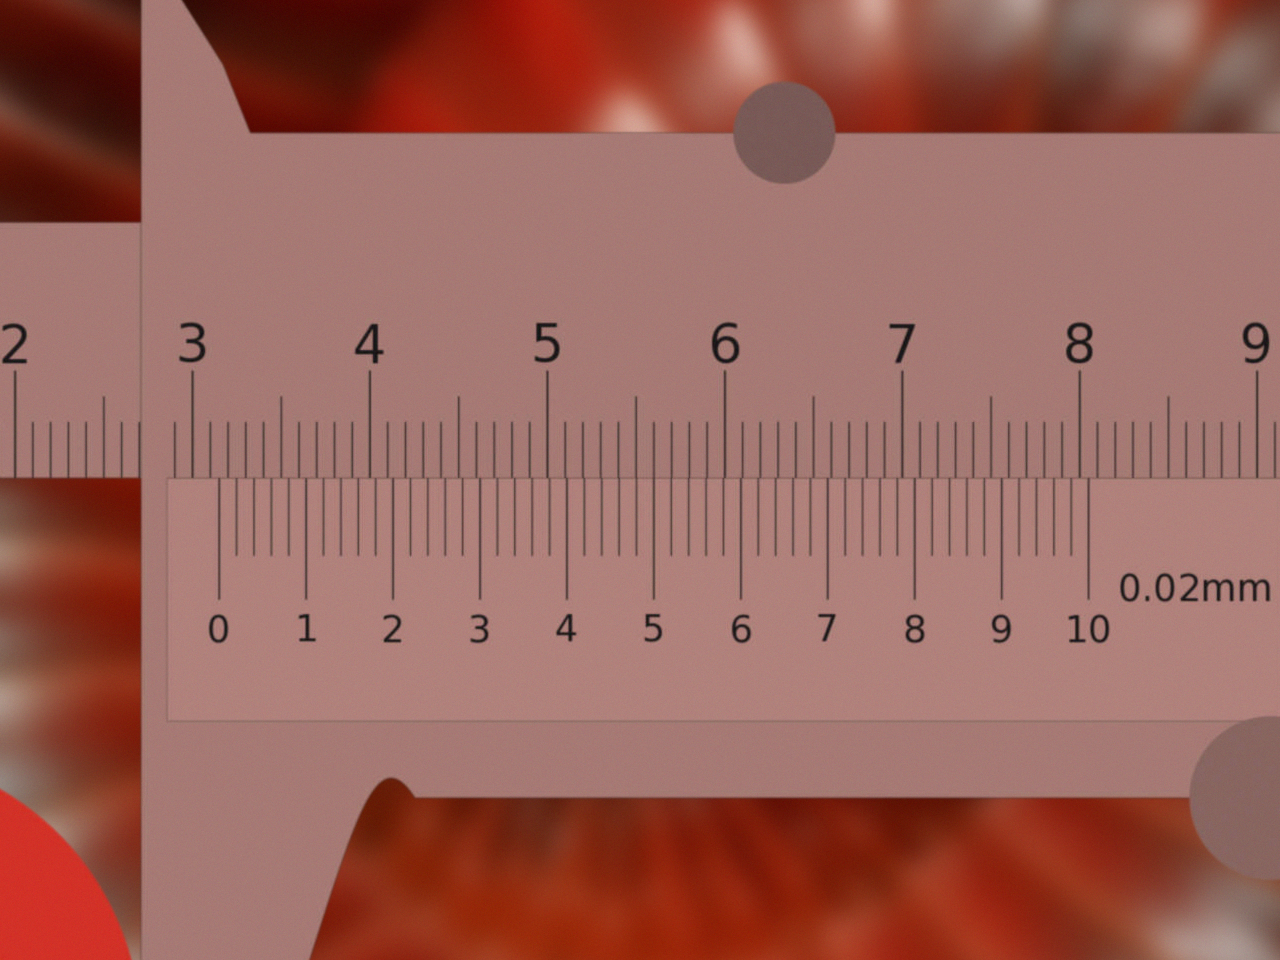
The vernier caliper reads 31.5 mm
